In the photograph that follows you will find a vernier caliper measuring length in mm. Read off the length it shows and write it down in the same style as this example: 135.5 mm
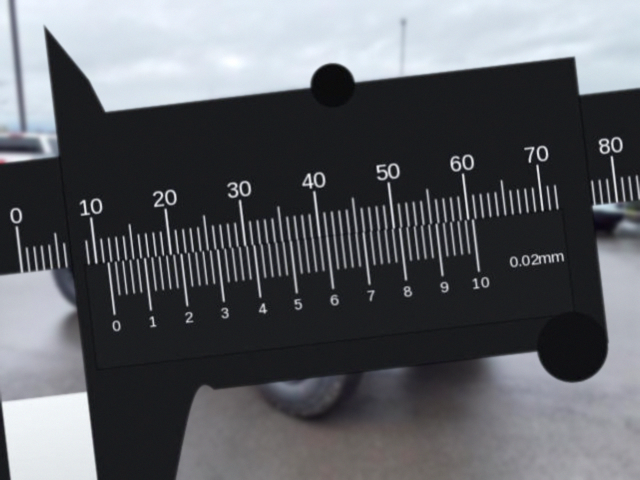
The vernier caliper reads 11.6 mm
